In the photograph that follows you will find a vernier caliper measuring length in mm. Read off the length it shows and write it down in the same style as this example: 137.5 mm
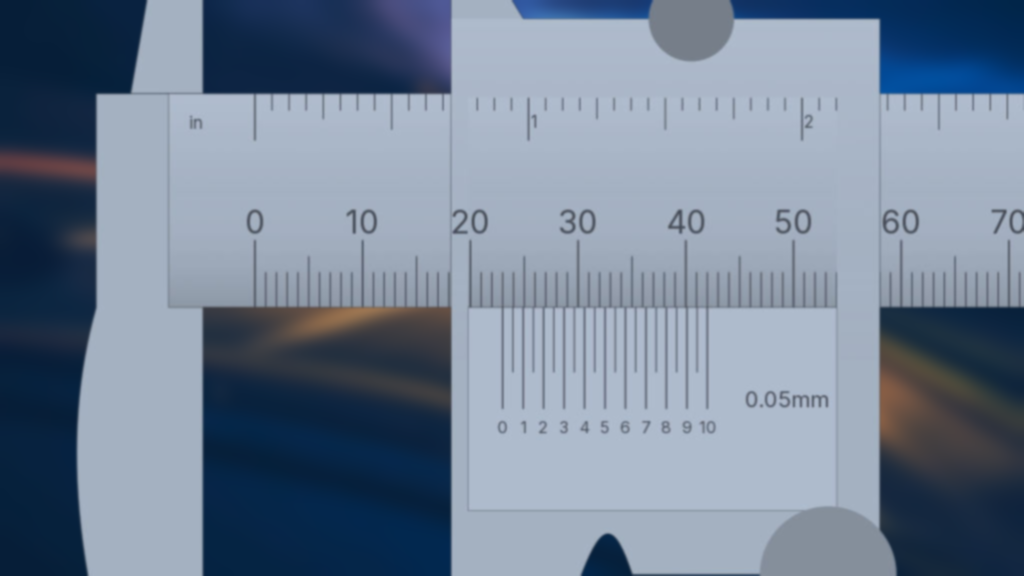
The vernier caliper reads 23.0 mm
